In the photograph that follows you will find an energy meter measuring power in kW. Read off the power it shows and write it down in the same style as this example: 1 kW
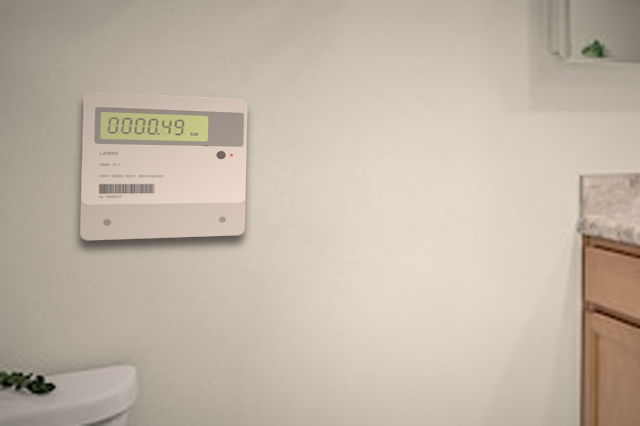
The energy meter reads 0.49 kW
